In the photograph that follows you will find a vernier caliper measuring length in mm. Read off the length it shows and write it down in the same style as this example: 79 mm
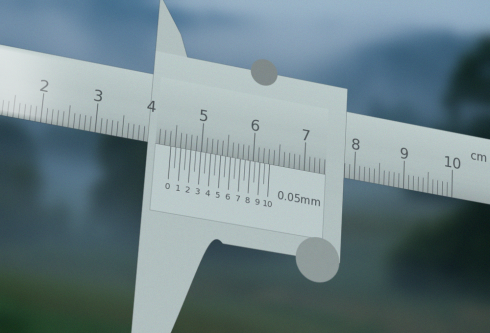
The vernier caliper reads 44.2 mm
